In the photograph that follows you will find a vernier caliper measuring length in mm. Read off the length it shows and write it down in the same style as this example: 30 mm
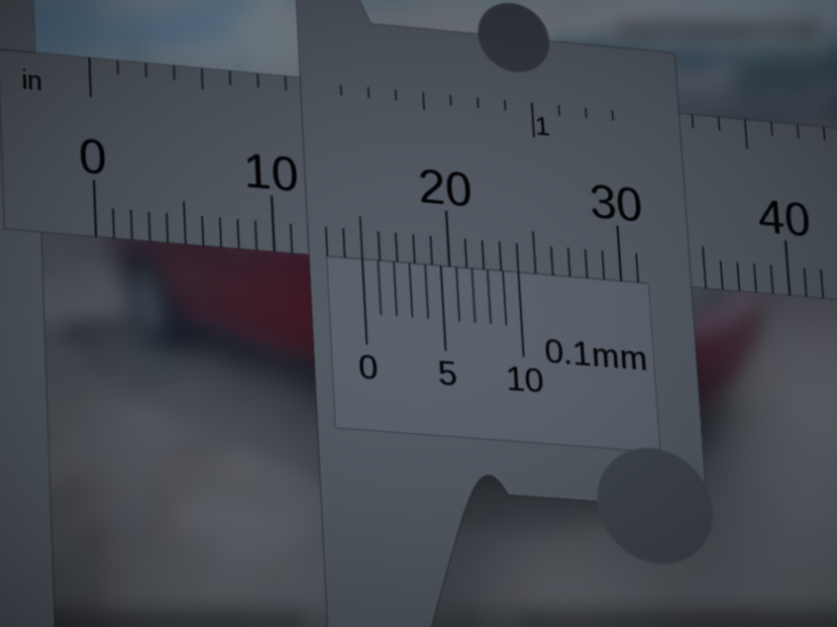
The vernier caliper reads 15.0 mm
